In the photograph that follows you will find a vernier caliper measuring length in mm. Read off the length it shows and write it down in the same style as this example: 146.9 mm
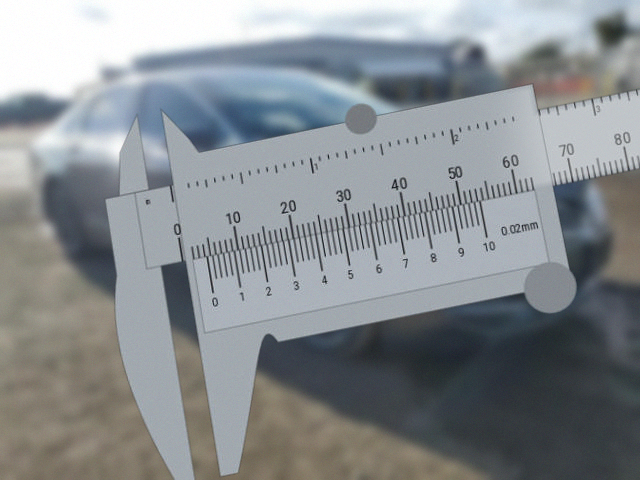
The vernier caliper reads 4.4 mm
